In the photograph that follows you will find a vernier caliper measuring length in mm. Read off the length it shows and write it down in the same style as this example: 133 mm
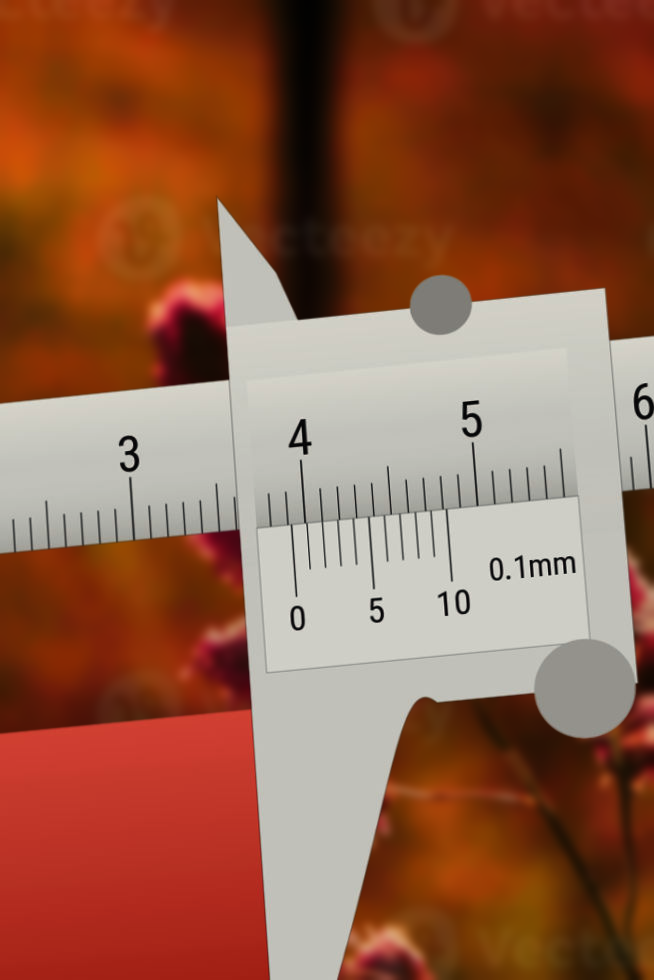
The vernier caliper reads 39.2 mm
